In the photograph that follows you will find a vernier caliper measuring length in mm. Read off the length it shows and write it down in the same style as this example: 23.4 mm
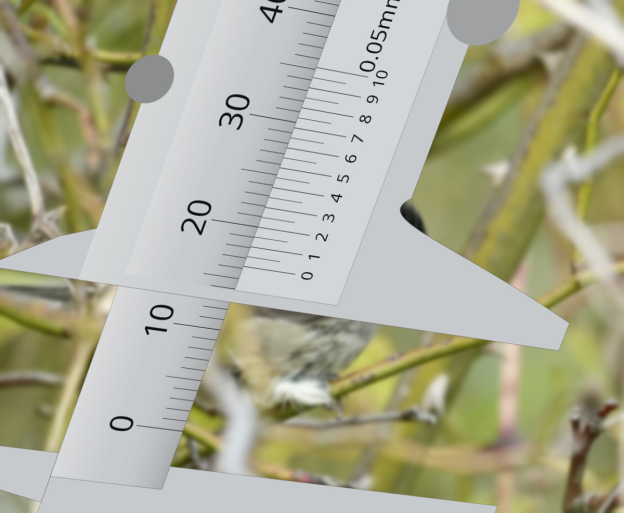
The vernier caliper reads 16.2 mm
